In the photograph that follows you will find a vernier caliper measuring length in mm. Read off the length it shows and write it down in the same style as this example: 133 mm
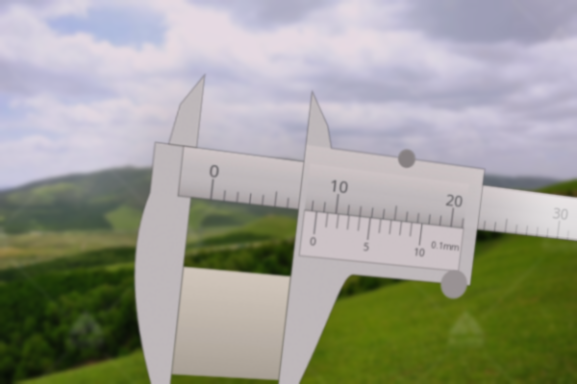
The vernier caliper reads 8.4 mm
